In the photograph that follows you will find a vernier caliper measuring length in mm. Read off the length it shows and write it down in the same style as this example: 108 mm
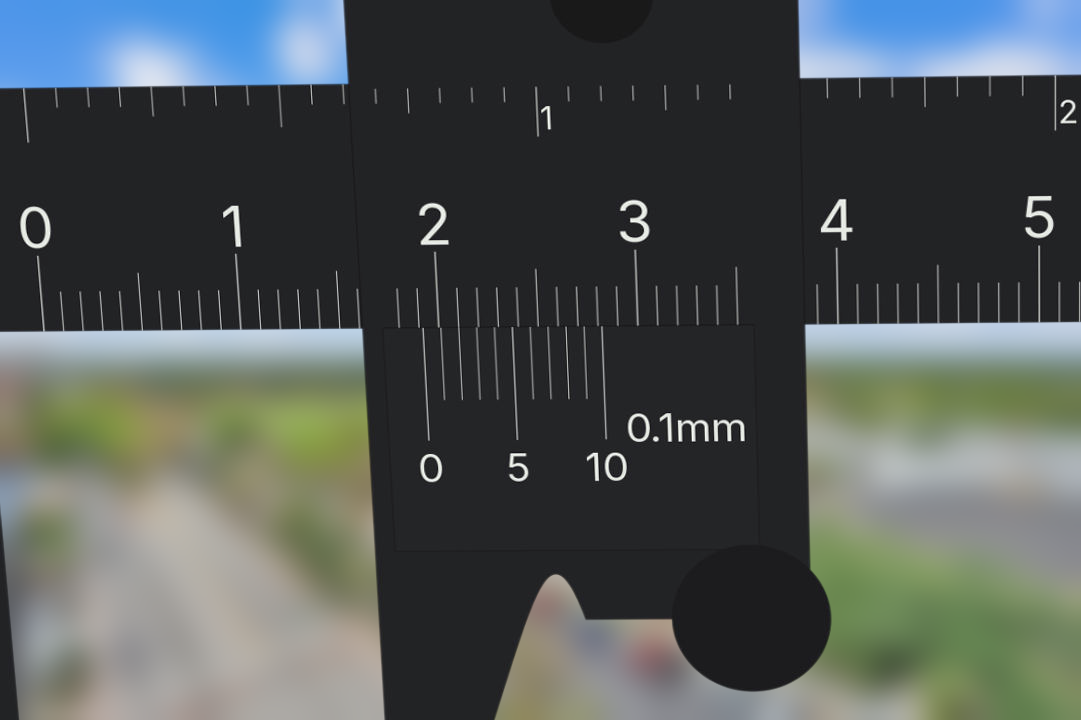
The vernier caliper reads 19.2 mm
